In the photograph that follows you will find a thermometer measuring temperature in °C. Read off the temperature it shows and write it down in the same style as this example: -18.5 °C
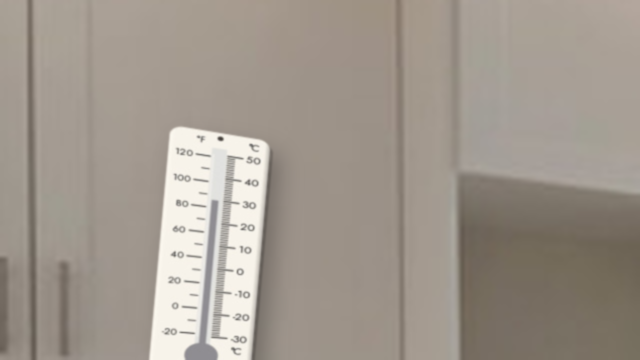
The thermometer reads 30 °C
